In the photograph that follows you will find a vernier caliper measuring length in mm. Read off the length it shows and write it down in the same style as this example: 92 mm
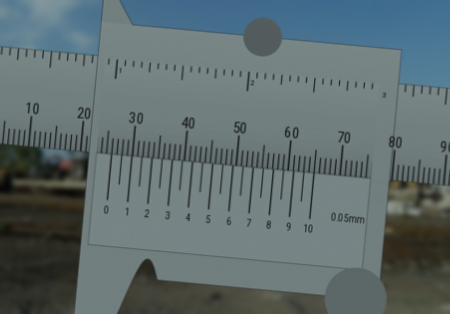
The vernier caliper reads 26.0 mm
